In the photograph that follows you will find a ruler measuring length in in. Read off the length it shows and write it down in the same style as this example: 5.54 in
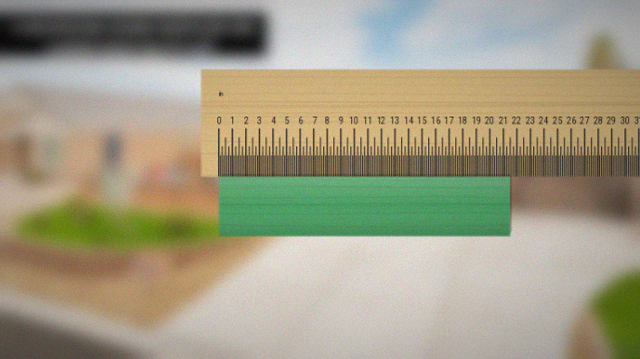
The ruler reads 21.5 in
